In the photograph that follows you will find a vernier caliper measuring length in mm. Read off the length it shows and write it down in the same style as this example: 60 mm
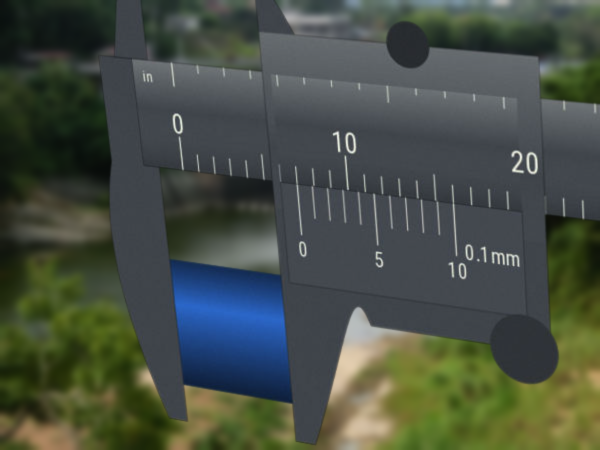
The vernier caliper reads 7.0 mm
